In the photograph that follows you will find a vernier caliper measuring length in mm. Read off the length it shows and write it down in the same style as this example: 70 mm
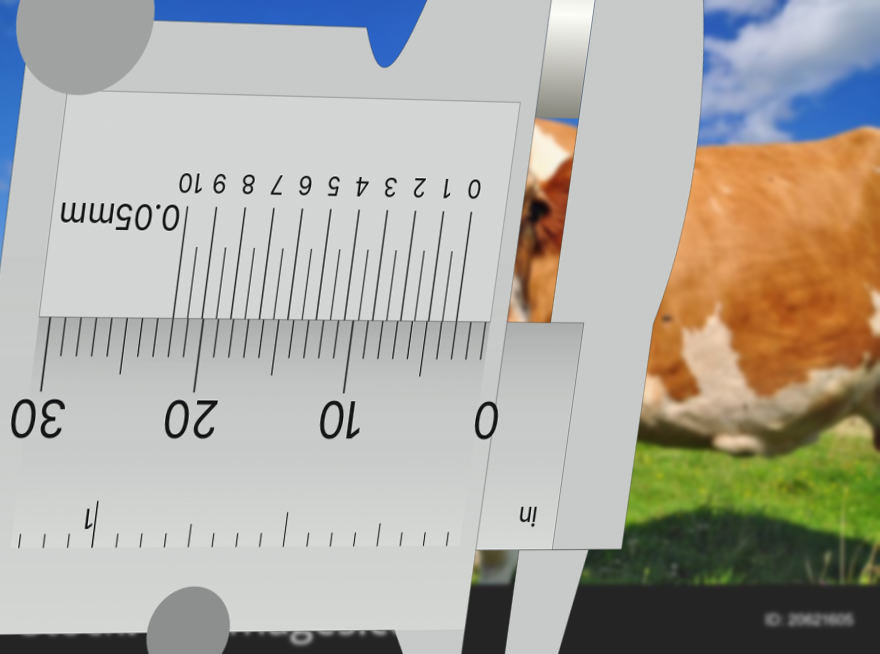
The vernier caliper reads 3.0 mm
